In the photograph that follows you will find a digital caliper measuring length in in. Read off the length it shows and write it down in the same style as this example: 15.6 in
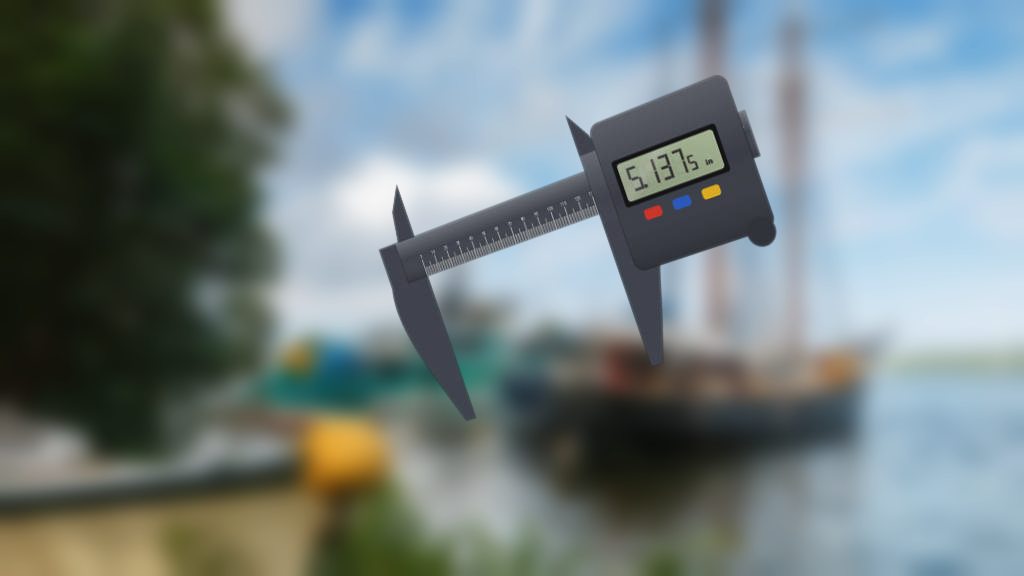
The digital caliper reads 5.1375 in
